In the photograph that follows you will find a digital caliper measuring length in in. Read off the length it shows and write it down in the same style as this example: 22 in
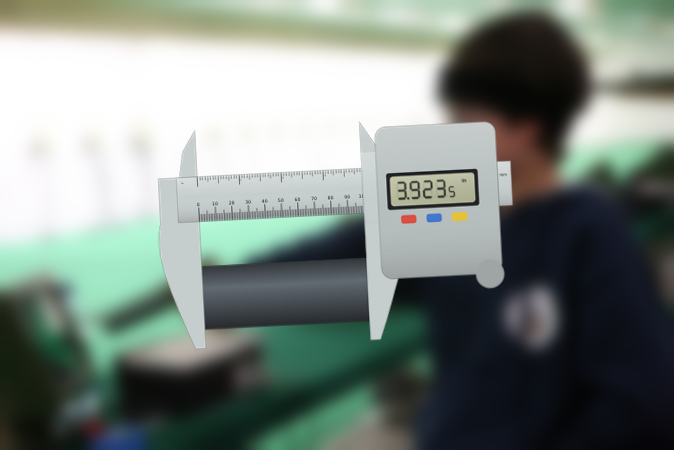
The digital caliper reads 3.9235 in
